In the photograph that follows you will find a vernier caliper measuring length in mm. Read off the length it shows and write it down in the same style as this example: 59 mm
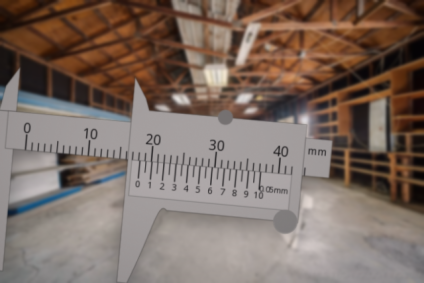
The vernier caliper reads 18.2 mm
